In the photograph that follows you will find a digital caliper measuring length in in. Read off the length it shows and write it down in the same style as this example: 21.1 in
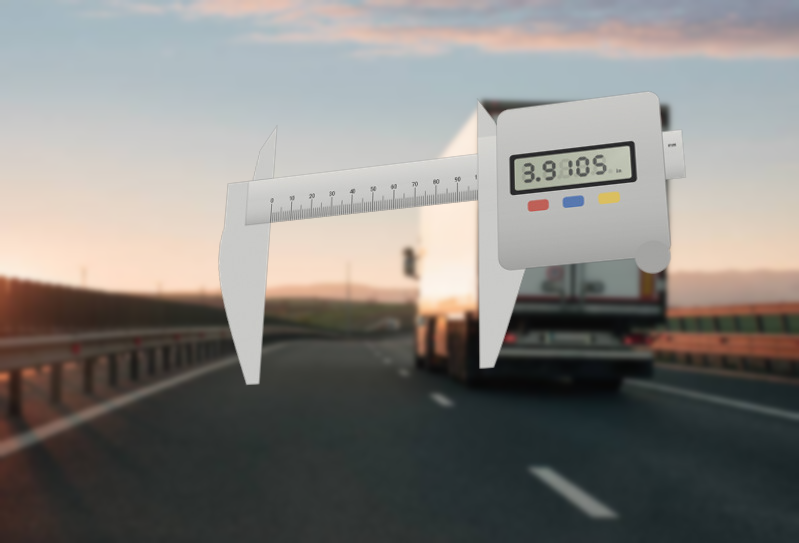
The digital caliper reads 3.9105 in
